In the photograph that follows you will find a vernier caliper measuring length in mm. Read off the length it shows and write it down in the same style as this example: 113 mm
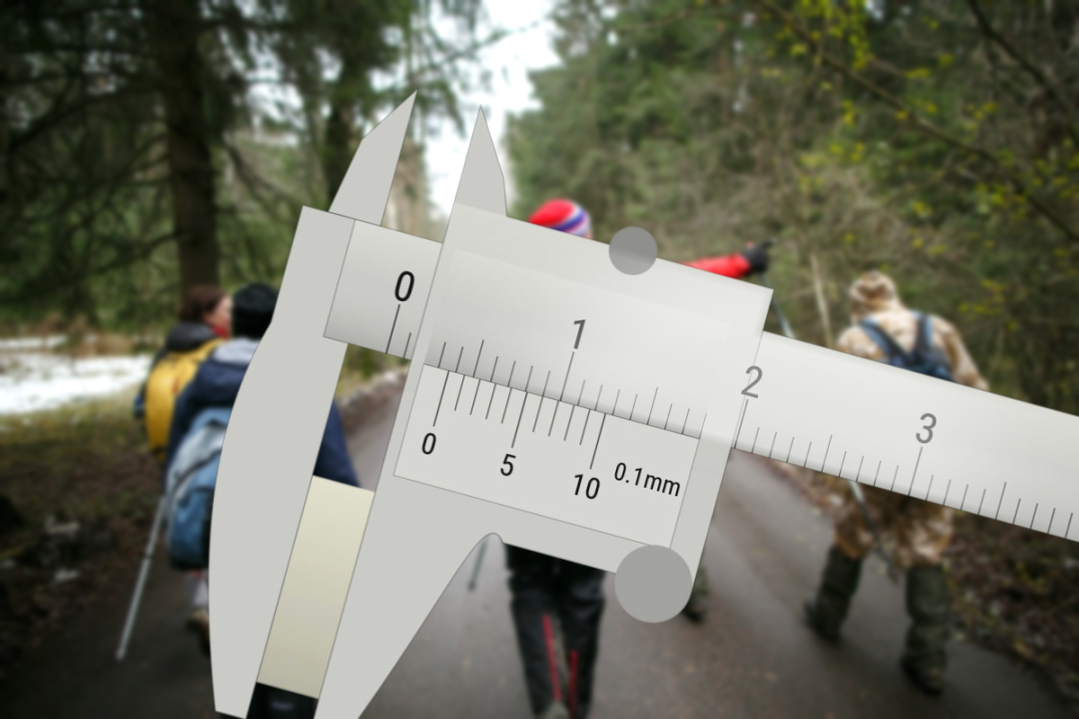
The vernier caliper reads 3.6 mm
